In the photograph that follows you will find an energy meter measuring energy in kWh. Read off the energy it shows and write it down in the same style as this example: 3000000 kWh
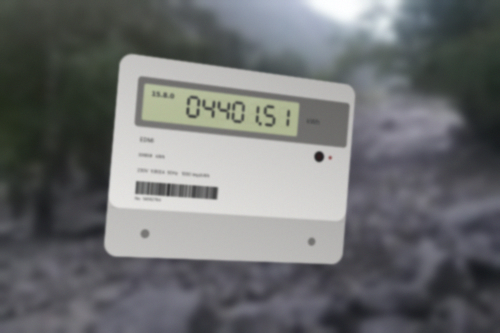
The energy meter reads 4401.51 kWh
